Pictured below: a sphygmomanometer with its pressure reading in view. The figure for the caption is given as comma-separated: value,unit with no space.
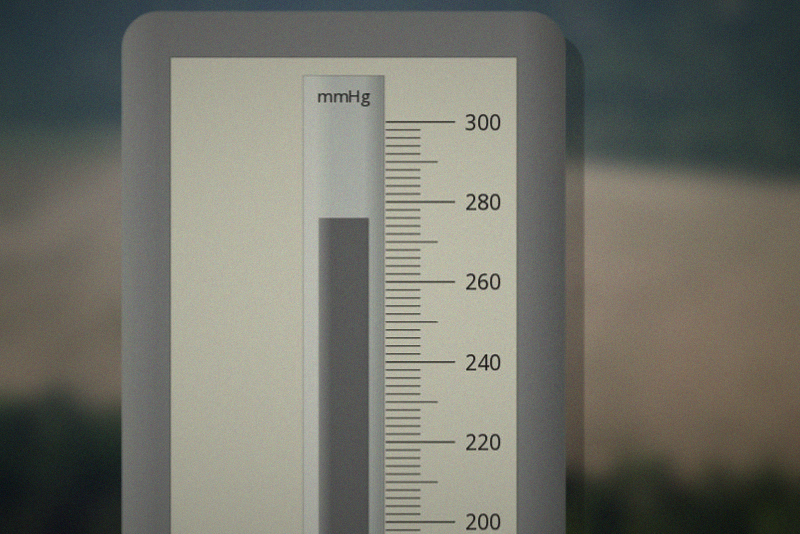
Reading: 276,mmHg
